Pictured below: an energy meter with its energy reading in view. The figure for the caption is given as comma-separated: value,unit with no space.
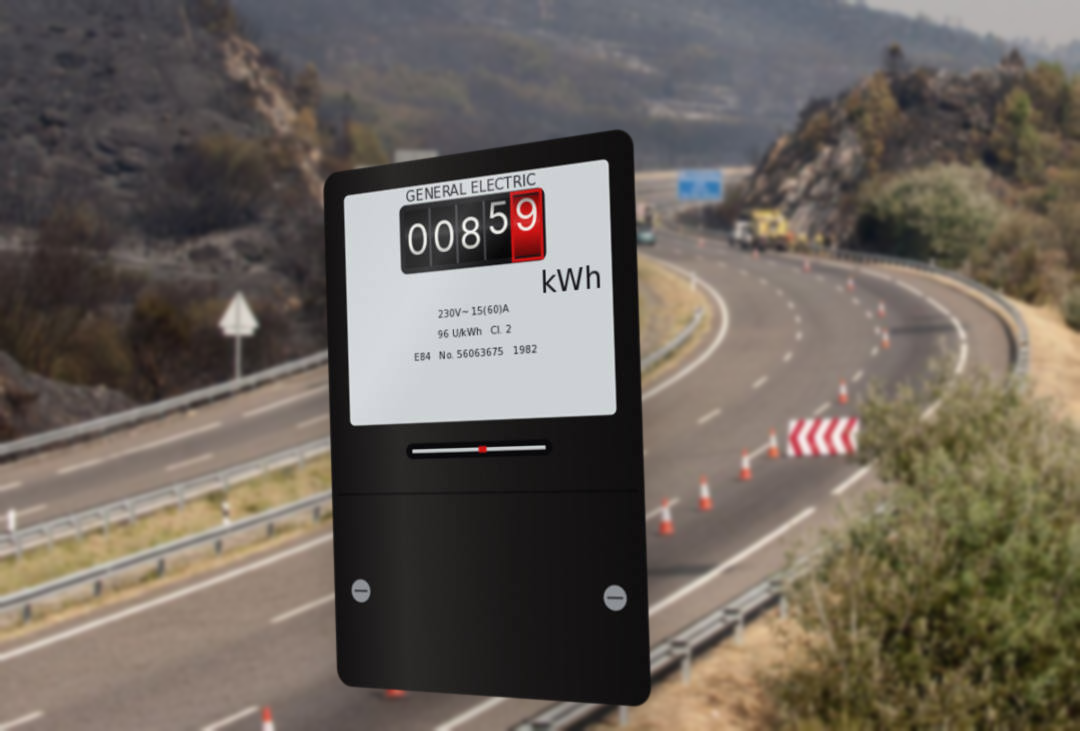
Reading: 85.9,kWh
